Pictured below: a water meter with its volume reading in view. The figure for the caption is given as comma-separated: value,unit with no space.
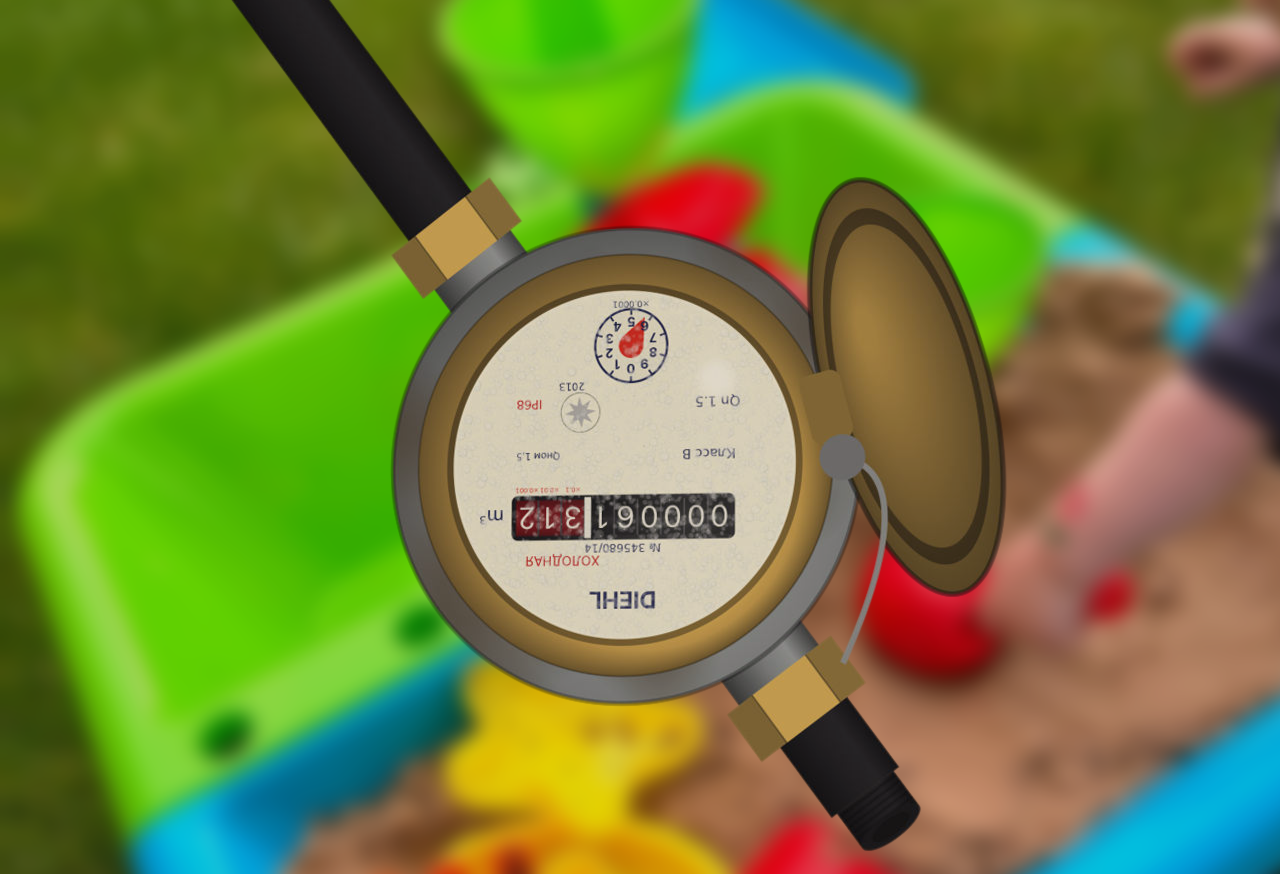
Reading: 61.3125,m³
